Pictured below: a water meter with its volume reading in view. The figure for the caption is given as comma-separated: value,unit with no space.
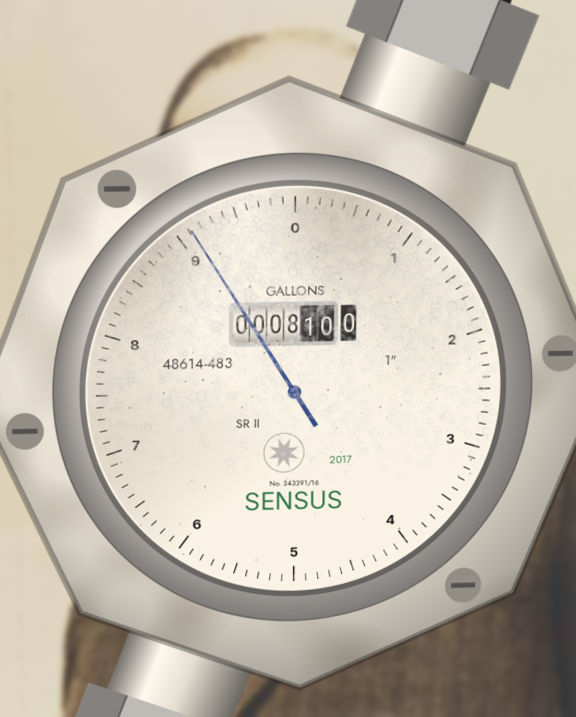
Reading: 8099.1,gal
